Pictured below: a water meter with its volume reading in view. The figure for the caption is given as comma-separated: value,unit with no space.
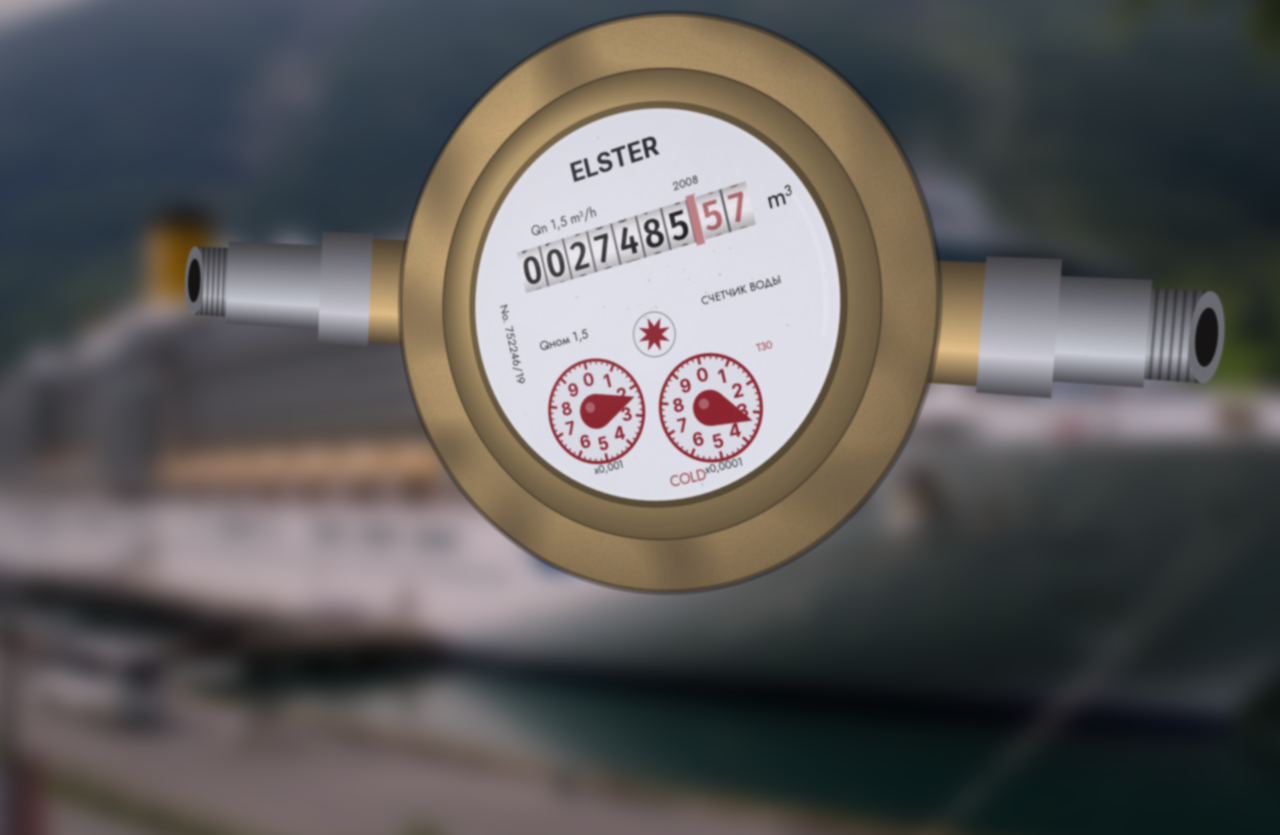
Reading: 27485.5723,m³
